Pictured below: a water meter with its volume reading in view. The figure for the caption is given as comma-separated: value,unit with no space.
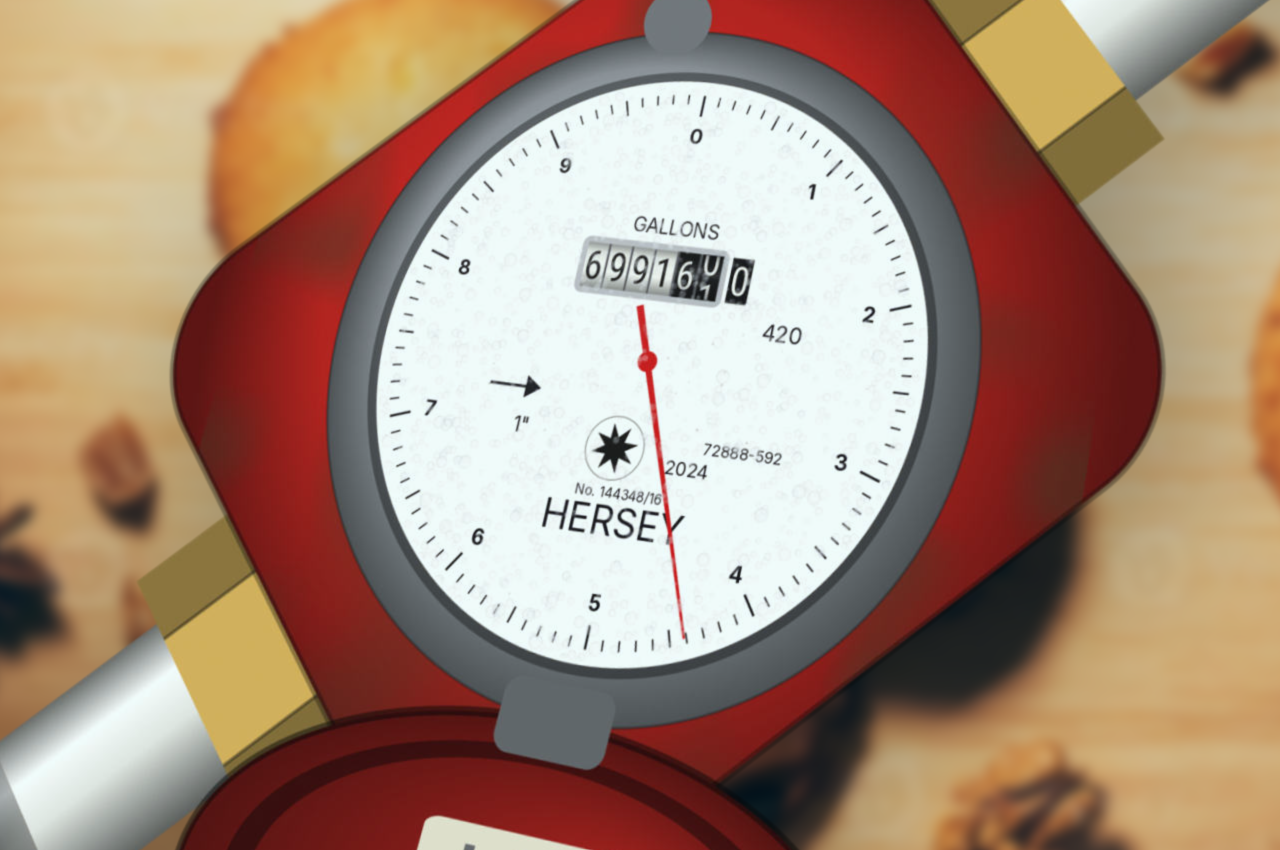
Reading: 6991604.4,gal
